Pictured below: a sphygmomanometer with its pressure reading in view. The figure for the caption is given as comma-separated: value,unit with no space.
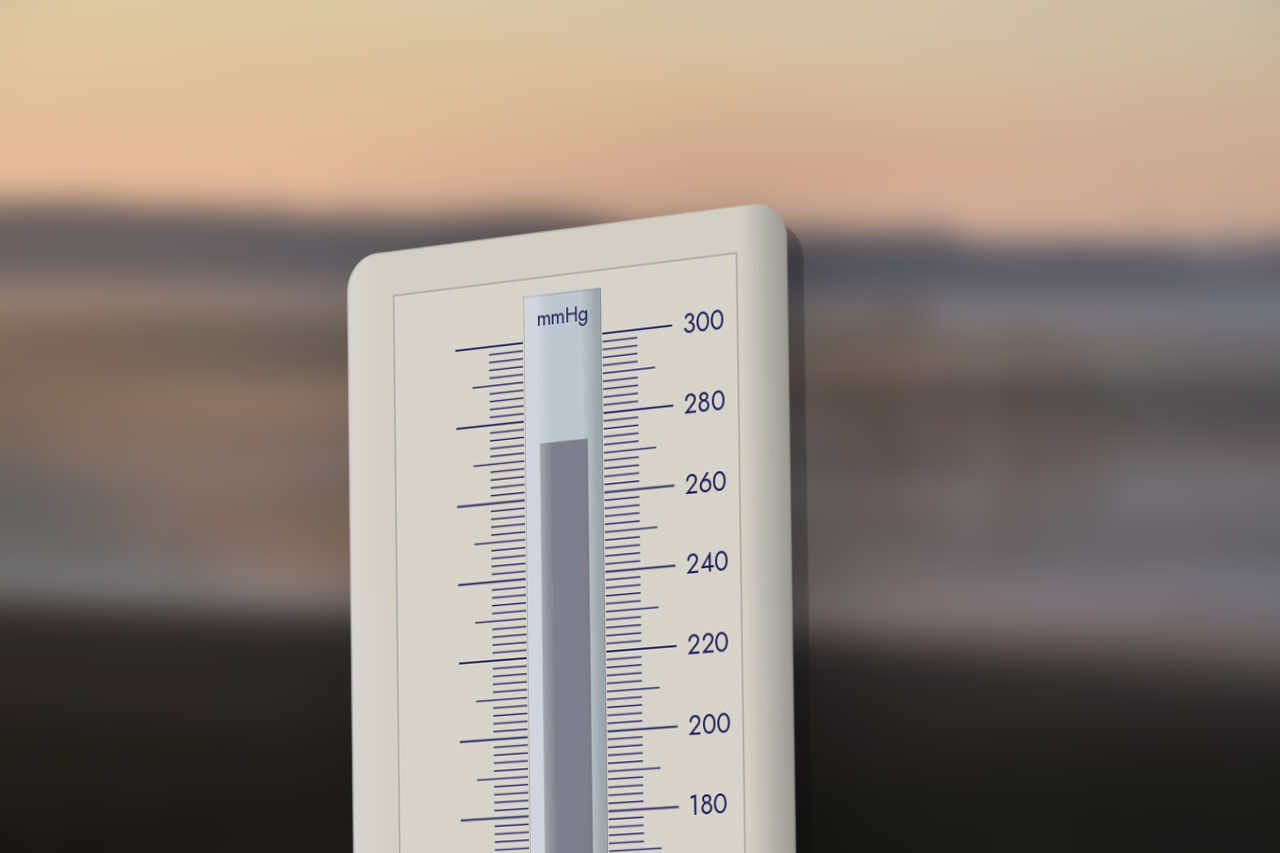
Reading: 274,mmHg
